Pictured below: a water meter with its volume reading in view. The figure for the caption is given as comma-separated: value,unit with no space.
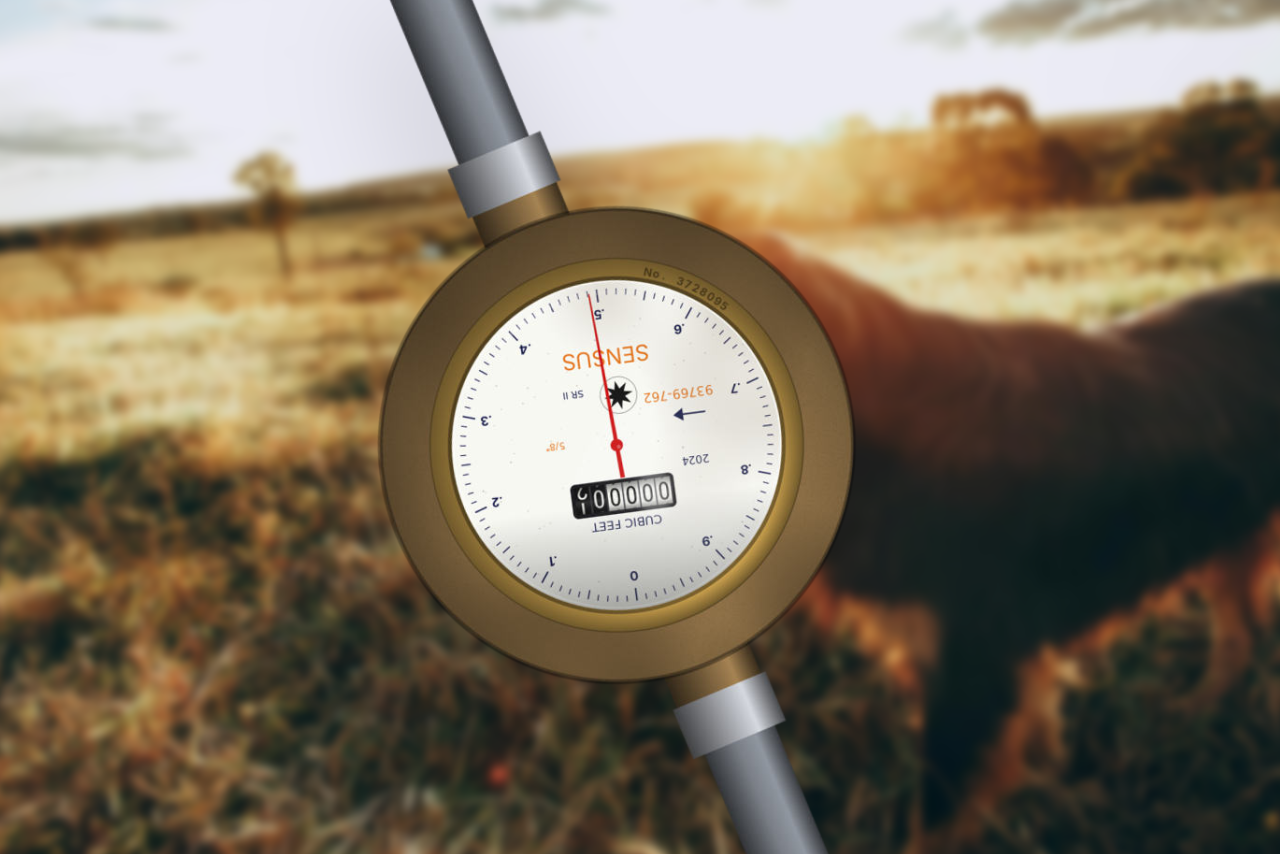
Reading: 1.49,ft³
